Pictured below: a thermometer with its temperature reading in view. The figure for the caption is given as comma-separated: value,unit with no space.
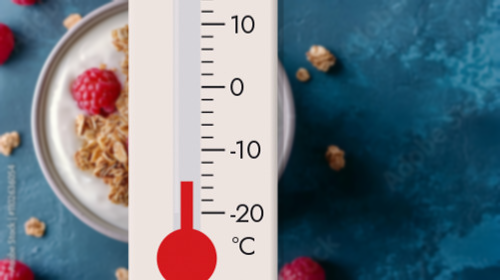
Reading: -15,°C
